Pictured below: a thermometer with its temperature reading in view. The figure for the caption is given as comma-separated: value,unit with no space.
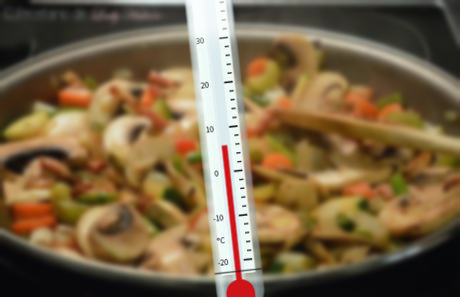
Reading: 6,°C
